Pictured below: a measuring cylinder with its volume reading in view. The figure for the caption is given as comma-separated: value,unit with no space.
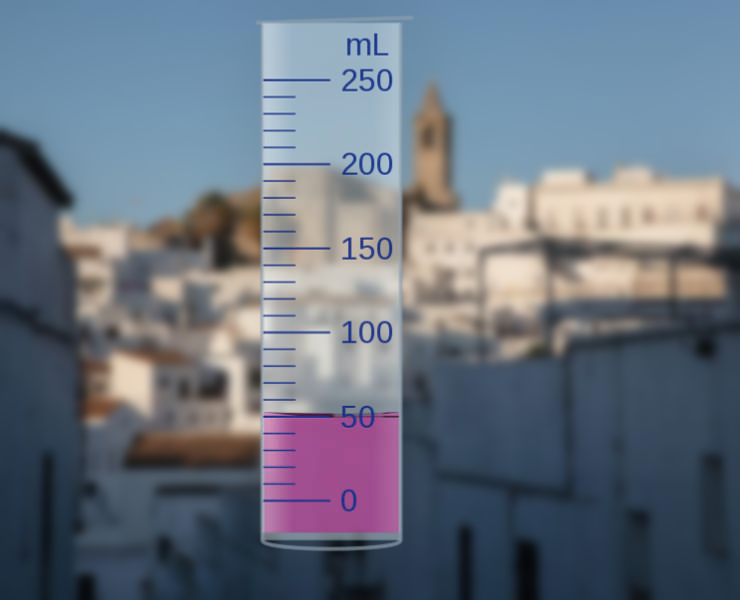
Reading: 50,mL
